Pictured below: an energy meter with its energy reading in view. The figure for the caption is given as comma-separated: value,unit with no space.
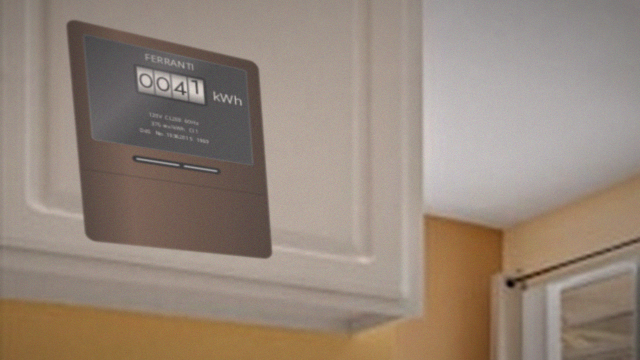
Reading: 41,kWh
